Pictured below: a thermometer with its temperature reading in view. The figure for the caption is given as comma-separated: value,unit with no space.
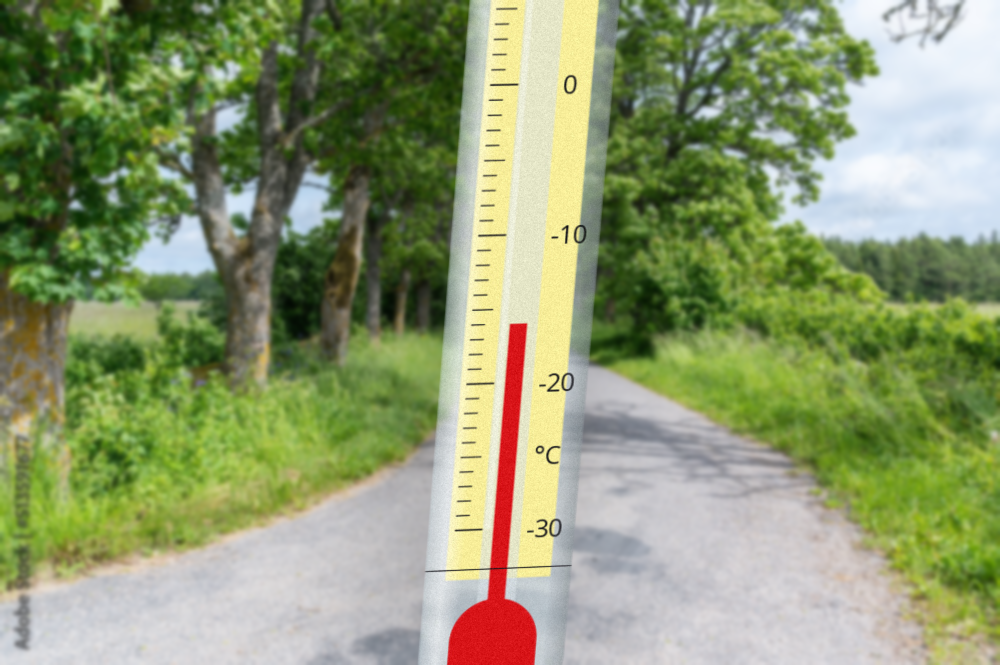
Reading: -16,°C
